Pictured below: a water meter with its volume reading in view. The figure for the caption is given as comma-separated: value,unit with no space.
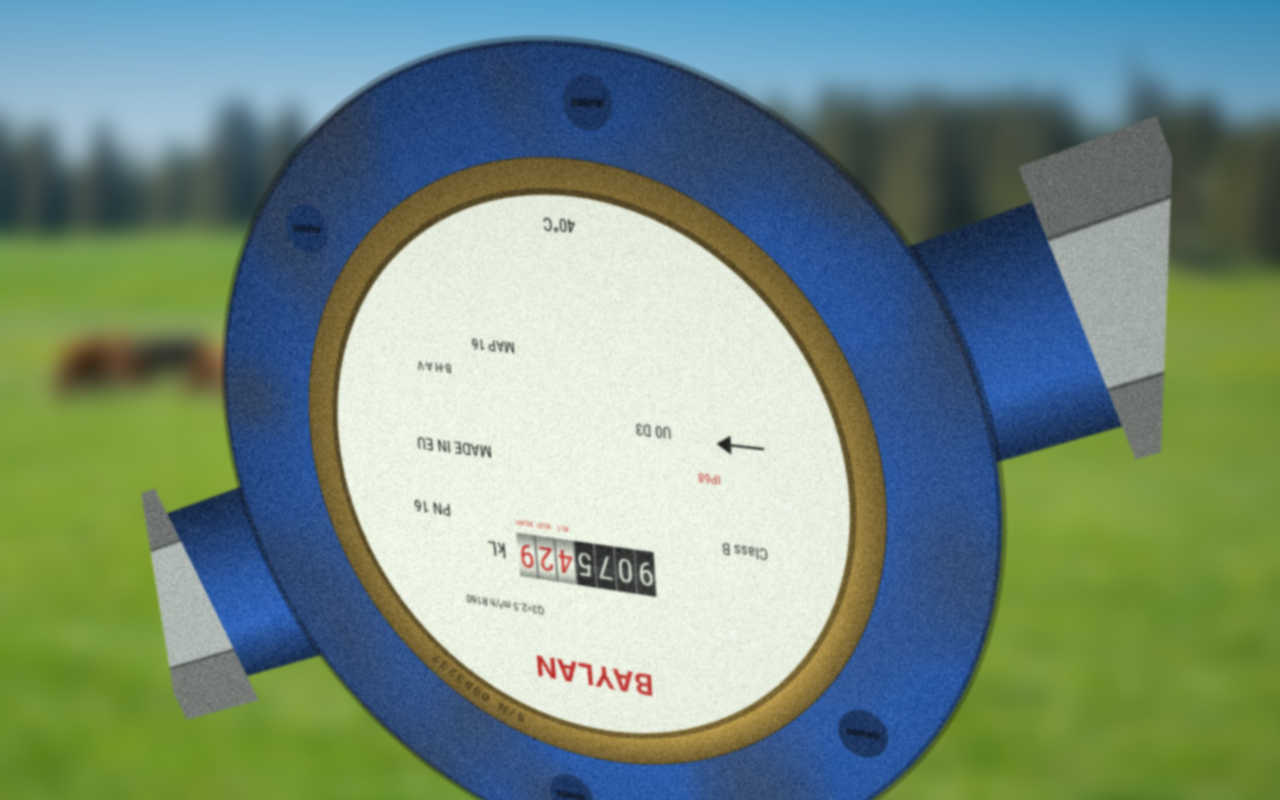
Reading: 9075.429,kL
